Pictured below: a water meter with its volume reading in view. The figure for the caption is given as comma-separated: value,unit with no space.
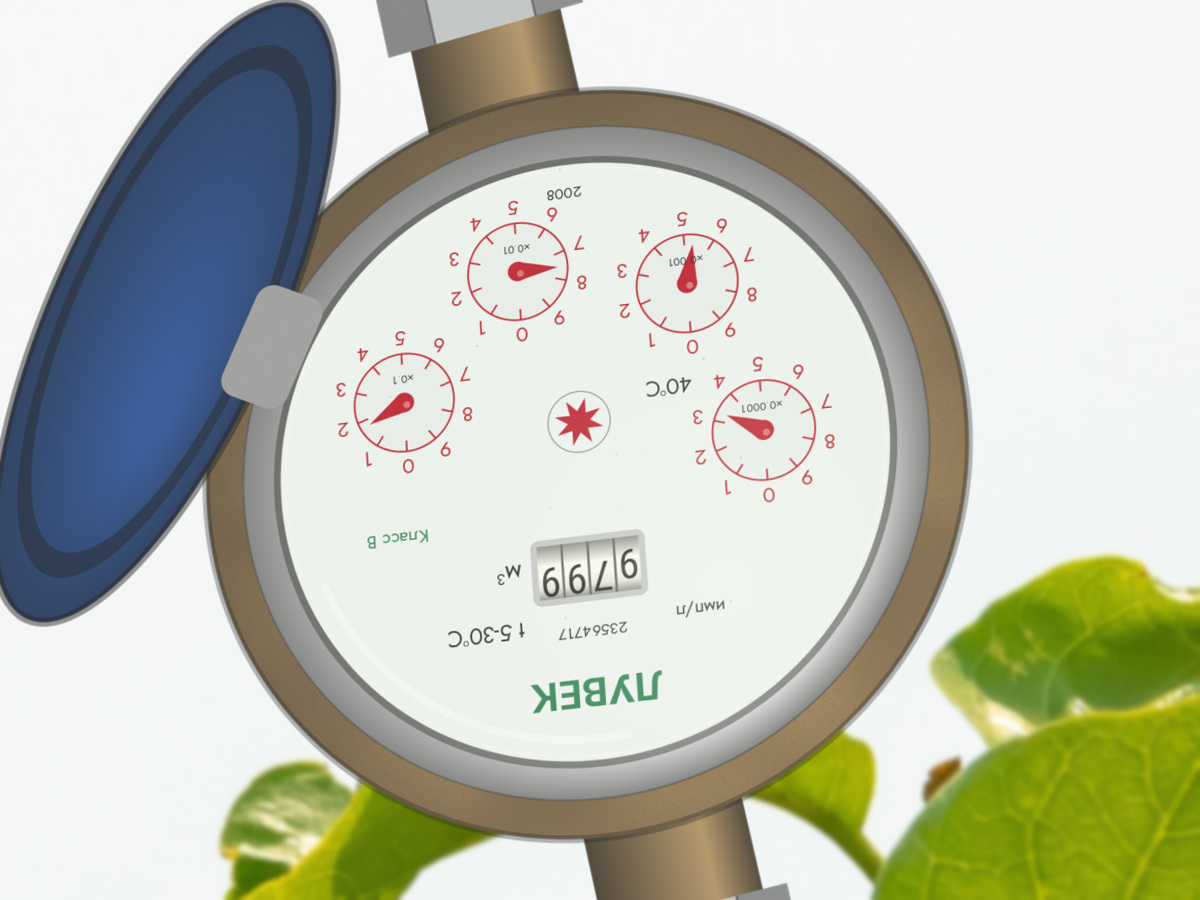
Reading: 9799.1753,m³
